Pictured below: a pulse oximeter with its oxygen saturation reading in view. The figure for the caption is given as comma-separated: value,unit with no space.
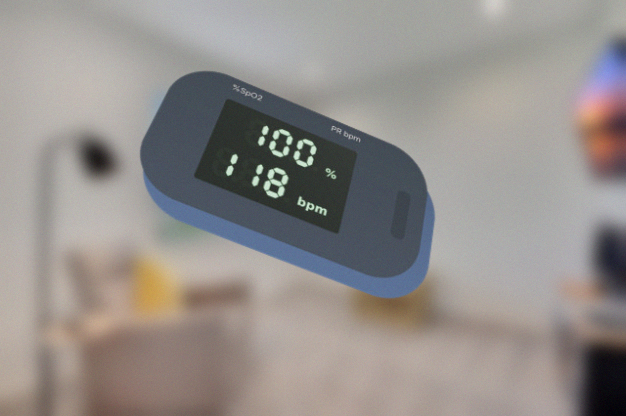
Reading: 100,%
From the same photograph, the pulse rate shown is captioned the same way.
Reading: 118,bpm
